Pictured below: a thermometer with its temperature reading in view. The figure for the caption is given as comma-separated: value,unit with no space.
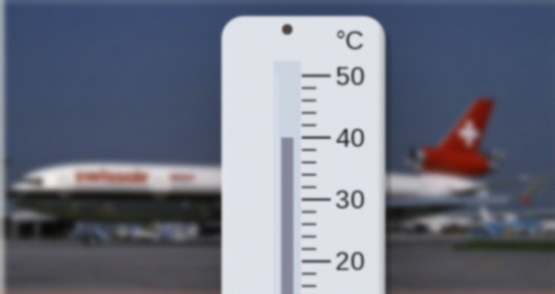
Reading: 40,°C
